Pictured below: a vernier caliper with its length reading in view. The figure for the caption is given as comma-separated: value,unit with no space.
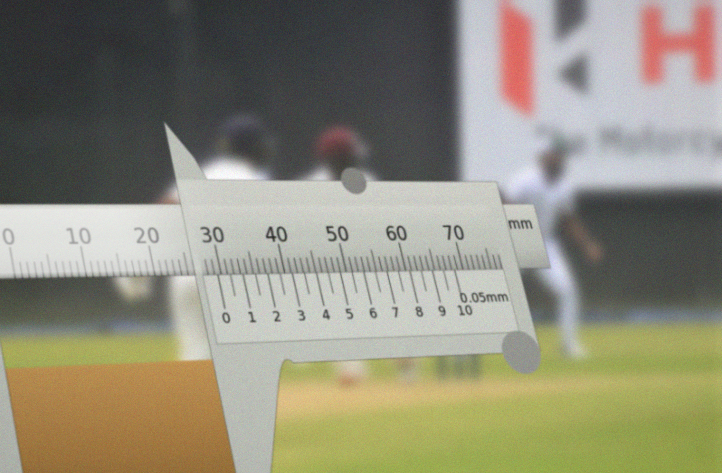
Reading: 29.5,mm
